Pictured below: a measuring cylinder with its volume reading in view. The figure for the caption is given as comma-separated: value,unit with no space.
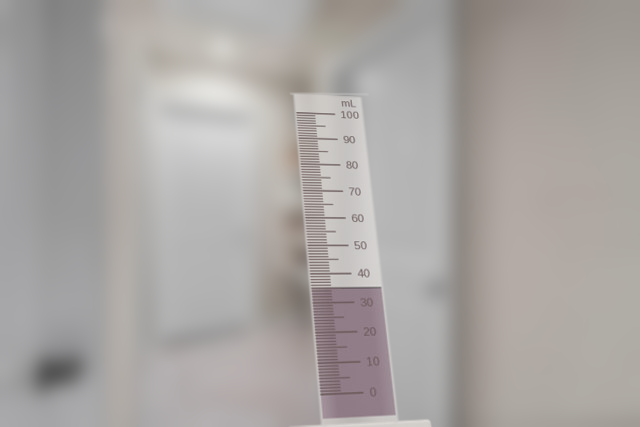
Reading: 35,mL
